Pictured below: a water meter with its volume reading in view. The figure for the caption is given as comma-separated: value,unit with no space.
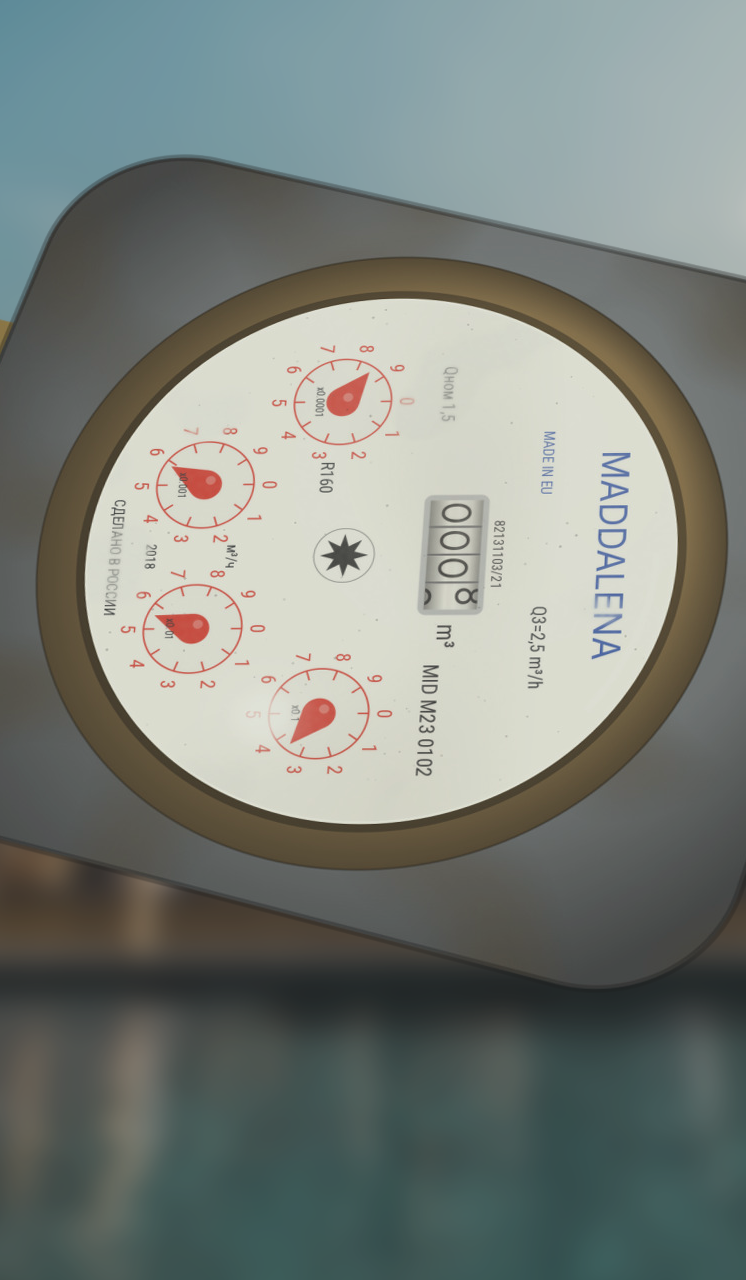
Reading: 8.3558,m³
